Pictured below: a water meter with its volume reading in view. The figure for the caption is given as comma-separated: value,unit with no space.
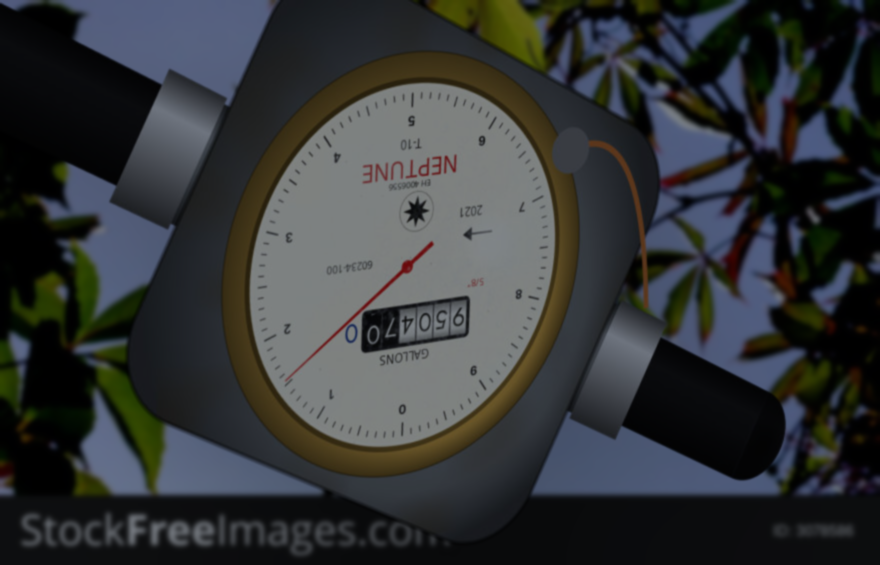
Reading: 9504701.5,gal
